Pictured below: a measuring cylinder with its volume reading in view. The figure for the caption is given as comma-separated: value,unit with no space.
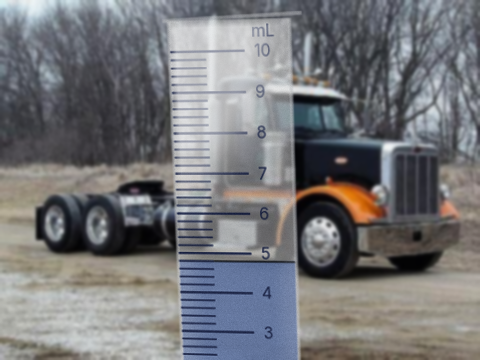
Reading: 4.8,mL
